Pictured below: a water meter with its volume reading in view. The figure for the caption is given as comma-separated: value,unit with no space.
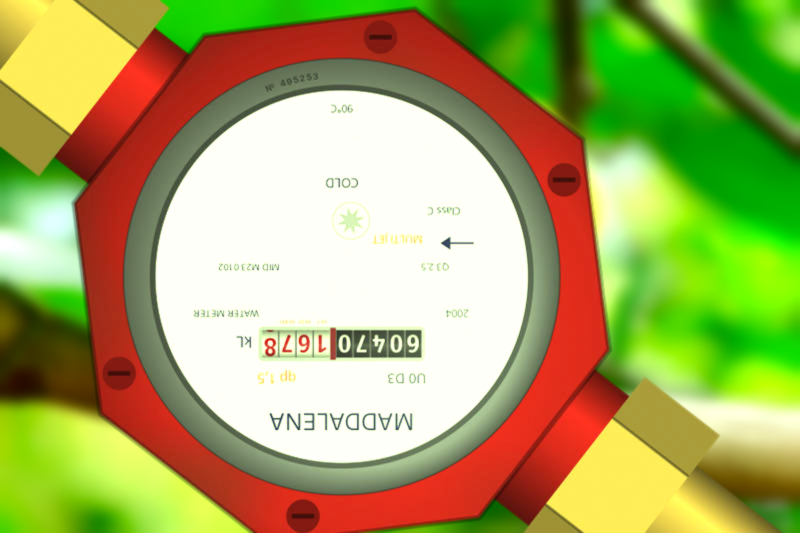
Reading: 60470.1678,kL
